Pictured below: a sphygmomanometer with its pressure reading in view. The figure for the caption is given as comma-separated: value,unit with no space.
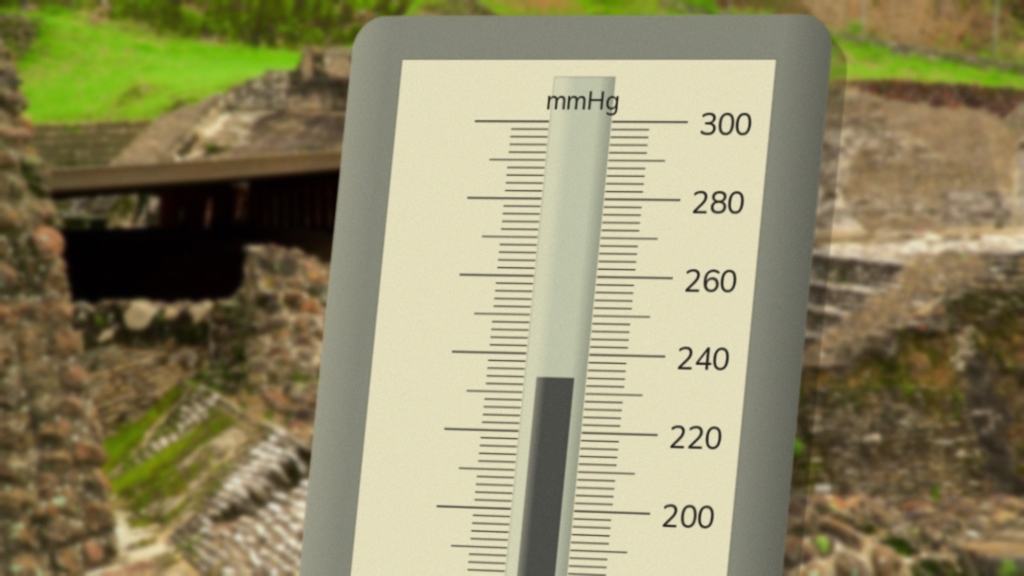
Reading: 234,mmHg
